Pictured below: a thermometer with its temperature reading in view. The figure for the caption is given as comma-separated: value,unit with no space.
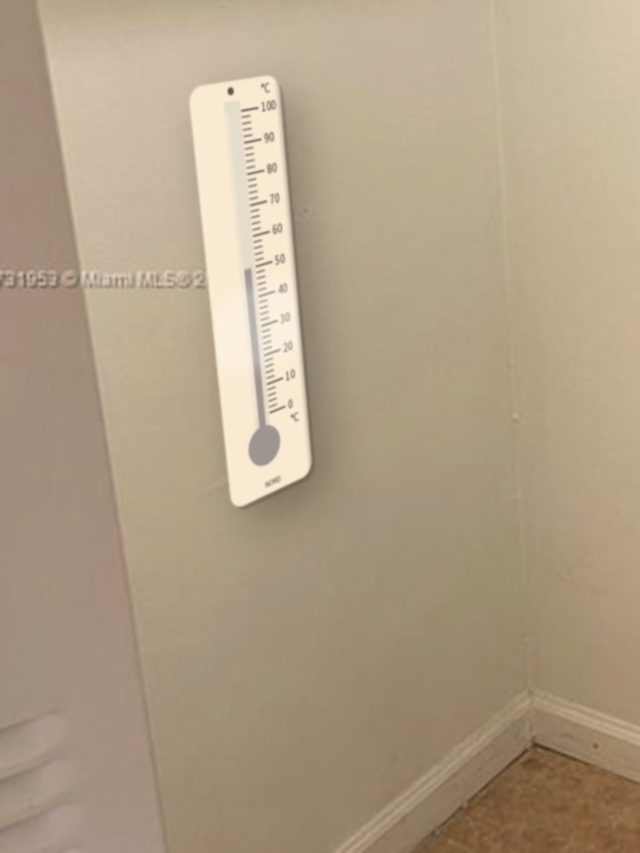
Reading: 50,°C
